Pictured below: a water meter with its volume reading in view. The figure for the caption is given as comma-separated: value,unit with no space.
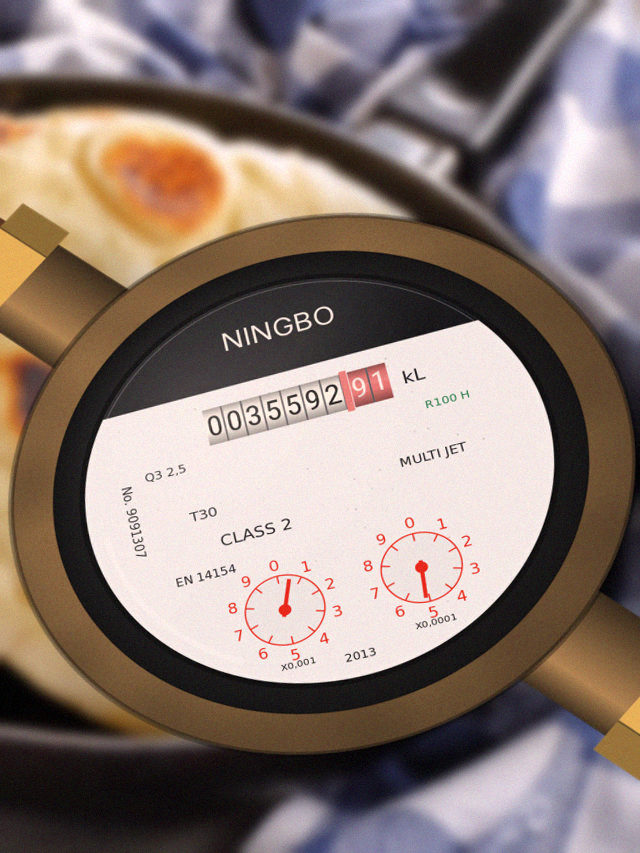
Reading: 35592.9105,kL
